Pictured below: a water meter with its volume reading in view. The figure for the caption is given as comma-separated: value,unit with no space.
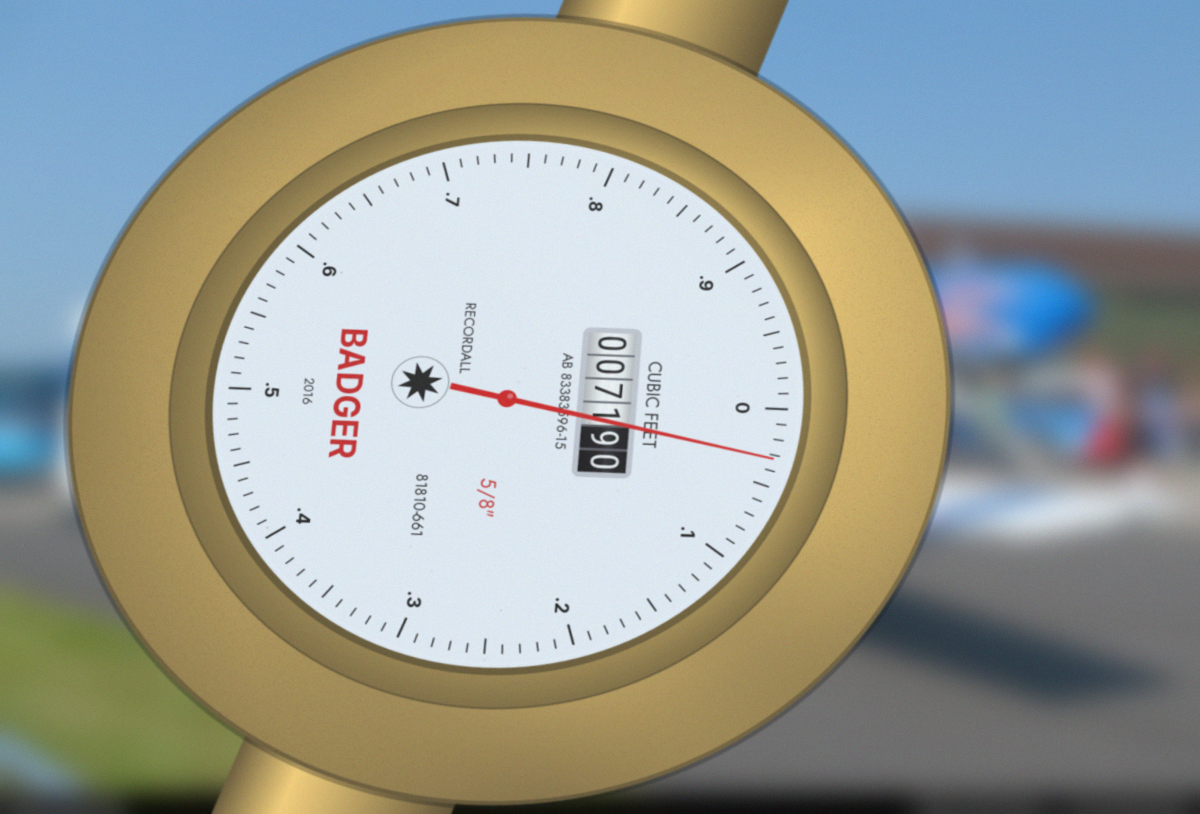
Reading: 7190.03,ft³
